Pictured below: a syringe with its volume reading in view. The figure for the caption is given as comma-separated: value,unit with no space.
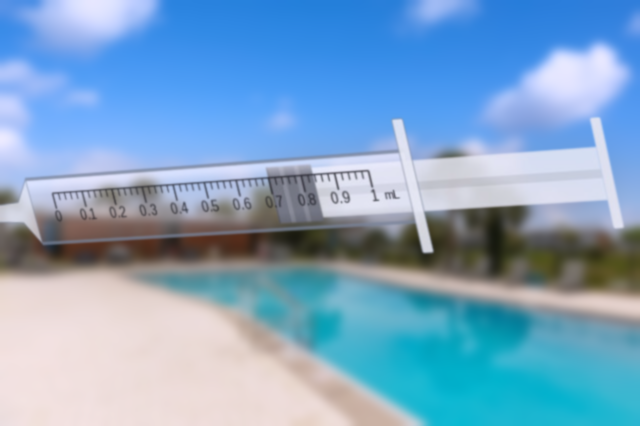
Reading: 0.7,mL
